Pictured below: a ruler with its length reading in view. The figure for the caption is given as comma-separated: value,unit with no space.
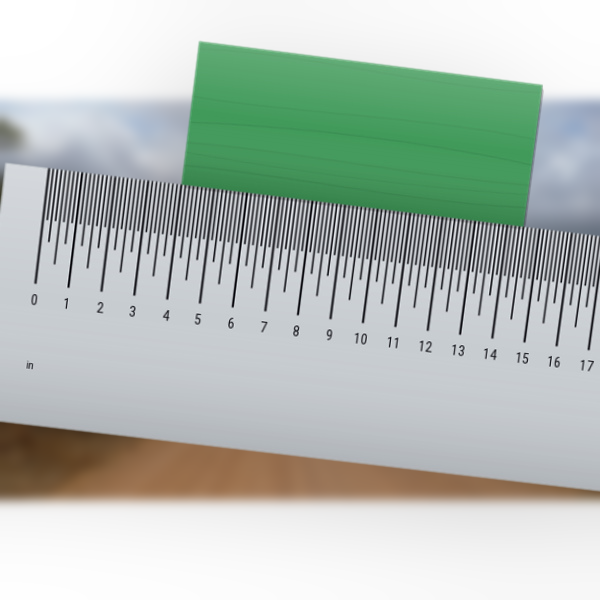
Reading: 10.5,in
